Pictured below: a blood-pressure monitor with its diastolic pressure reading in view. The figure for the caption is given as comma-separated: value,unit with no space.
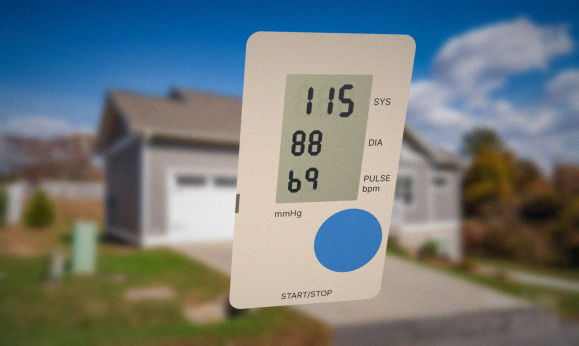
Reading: 88,mmHg
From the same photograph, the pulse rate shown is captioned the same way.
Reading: 69,bpm
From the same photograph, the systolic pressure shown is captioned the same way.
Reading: 115,mmHg
